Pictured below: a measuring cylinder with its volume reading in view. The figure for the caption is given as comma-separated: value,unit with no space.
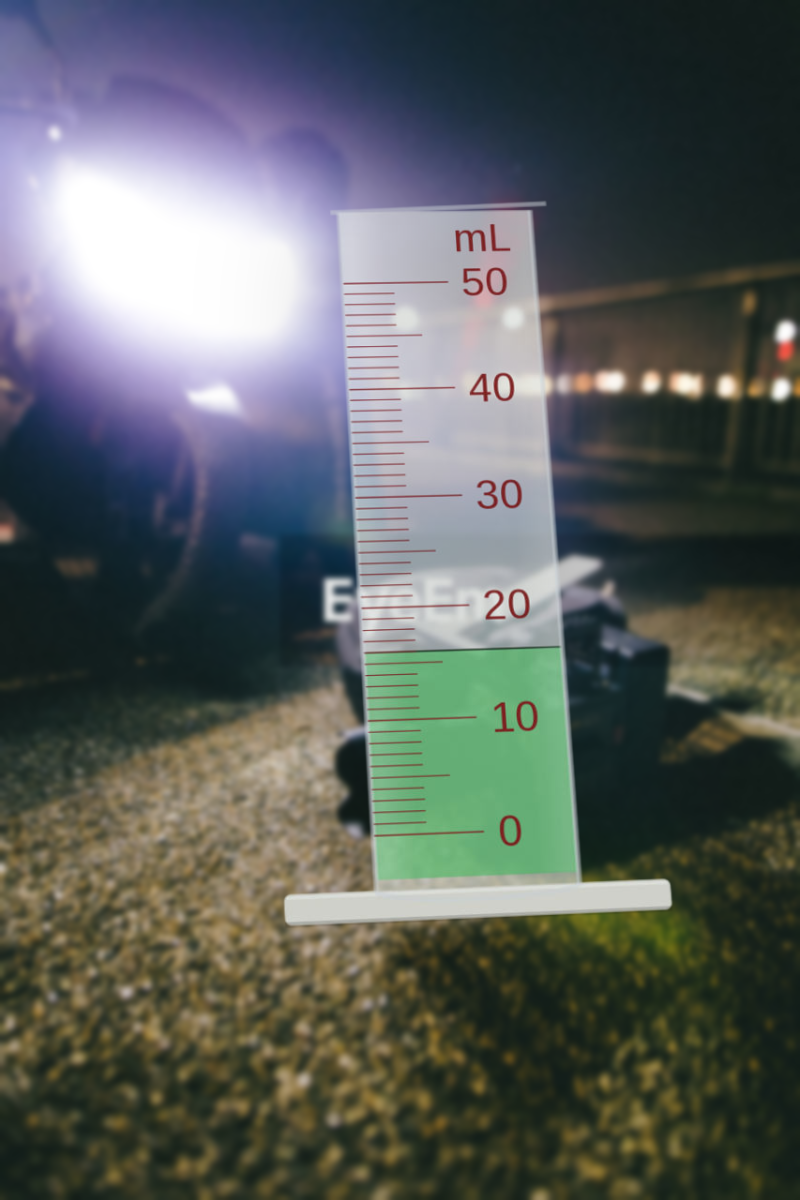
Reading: 16,mL
